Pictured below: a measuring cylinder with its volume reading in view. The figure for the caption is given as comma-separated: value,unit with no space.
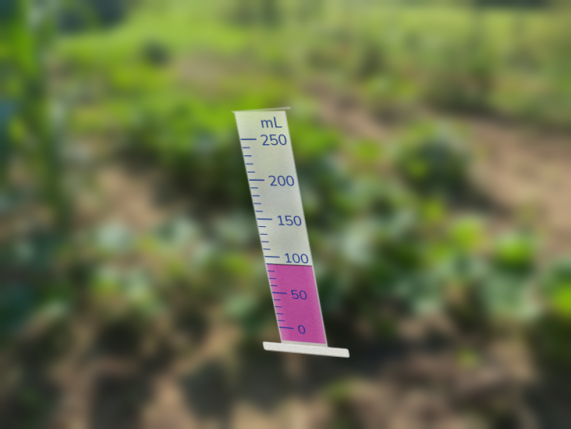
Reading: 90,mL
